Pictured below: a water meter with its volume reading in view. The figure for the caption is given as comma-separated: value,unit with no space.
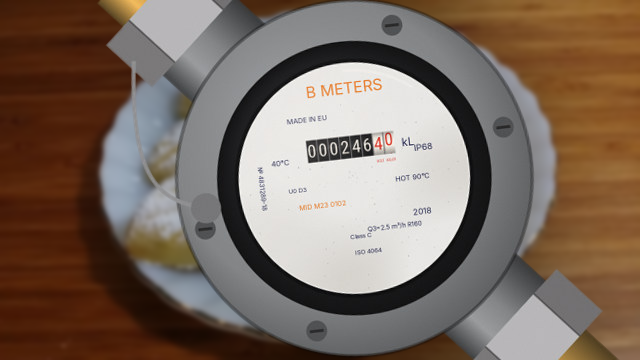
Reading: 246.40,kL
